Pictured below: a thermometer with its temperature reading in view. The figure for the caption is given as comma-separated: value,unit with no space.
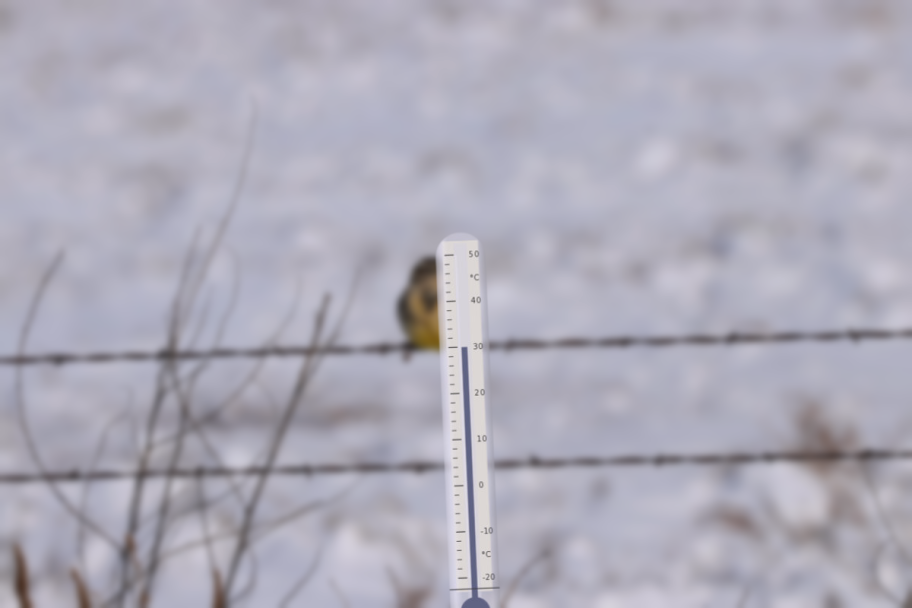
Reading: 30,°C
